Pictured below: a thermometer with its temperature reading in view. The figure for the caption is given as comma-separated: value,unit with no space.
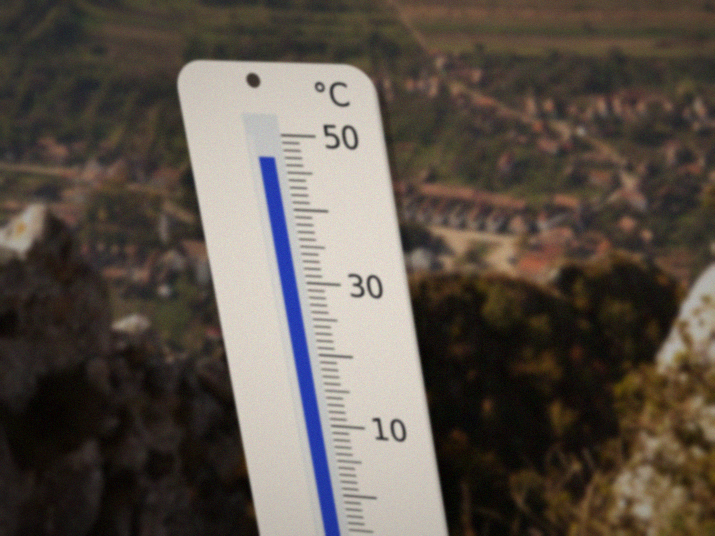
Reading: 47,°C
